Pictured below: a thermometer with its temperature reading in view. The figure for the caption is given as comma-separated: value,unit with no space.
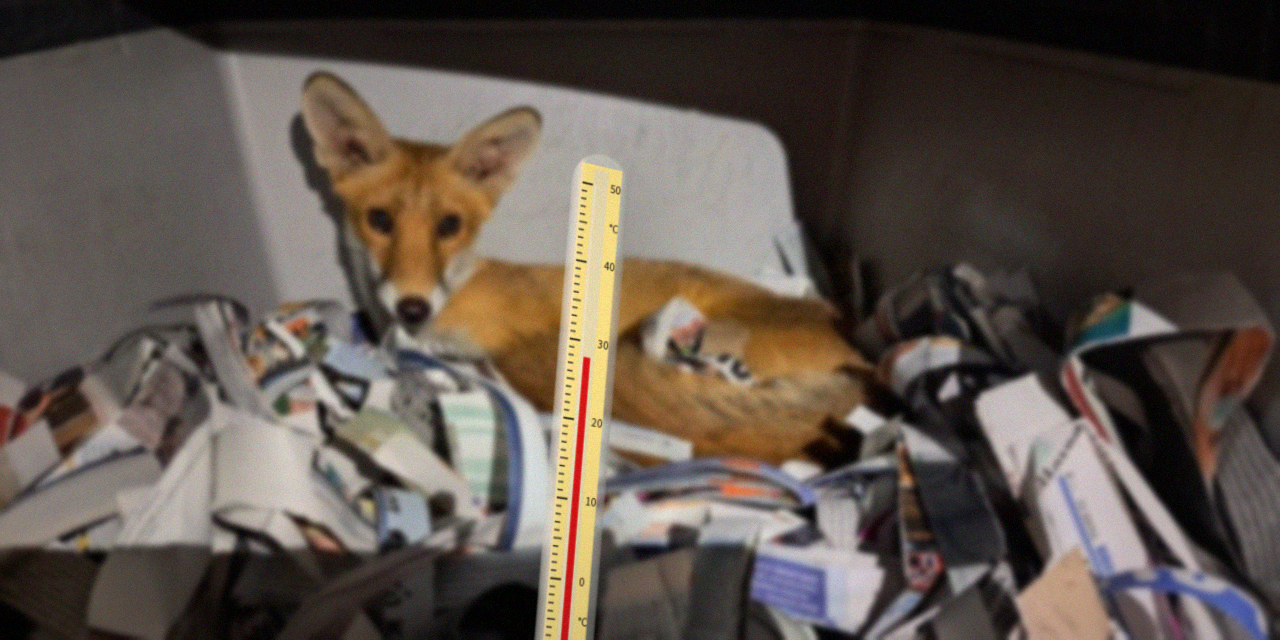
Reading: 28,°C
